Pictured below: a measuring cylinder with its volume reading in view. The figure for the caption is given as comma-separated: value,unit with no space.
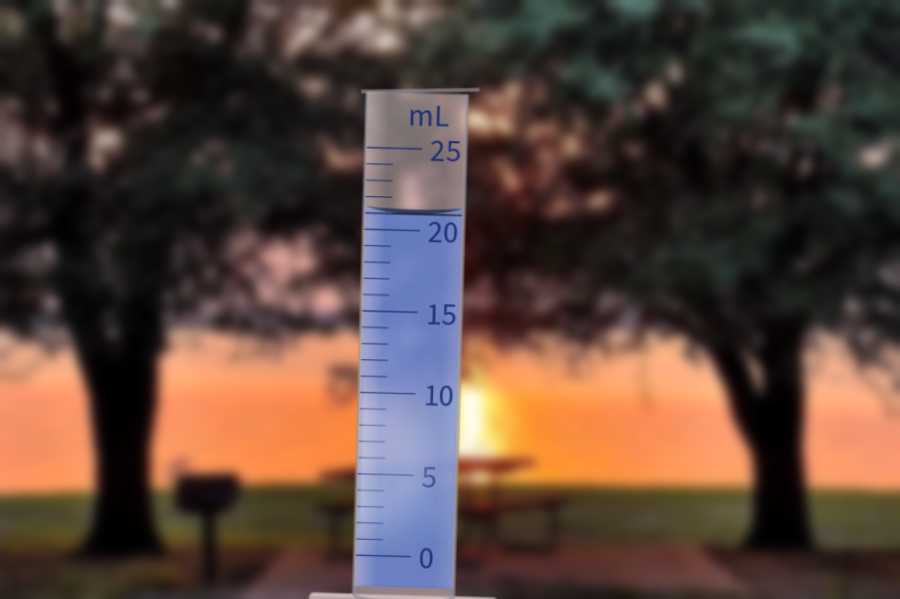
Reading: 21,mL
